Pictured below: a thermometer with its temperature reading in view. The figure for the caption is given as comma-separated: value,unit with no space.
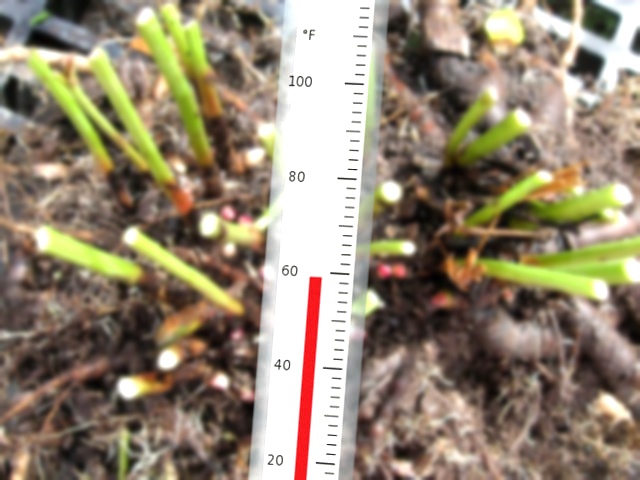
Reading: 59,°F
